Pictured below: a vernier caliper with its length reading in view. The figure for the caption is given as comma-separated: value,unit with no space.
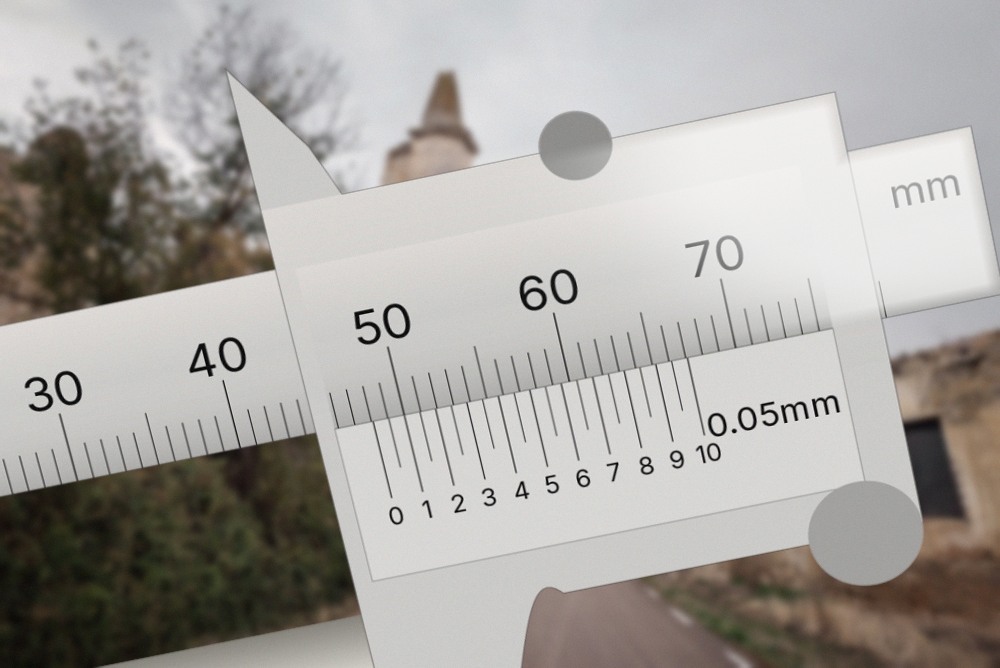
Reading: 48.1,mm
